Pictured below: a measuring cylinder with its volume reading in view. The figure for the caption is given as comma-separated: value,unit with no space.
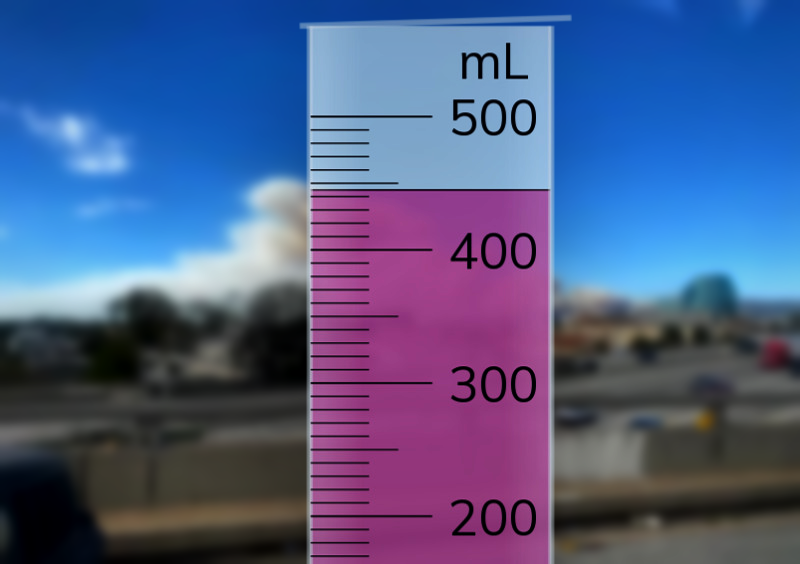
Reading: 445,mL
